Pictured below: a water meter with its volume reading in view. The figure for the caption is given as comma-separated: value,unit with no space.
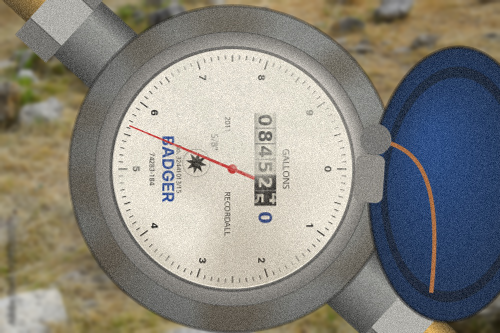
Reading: 845245.6,gal
